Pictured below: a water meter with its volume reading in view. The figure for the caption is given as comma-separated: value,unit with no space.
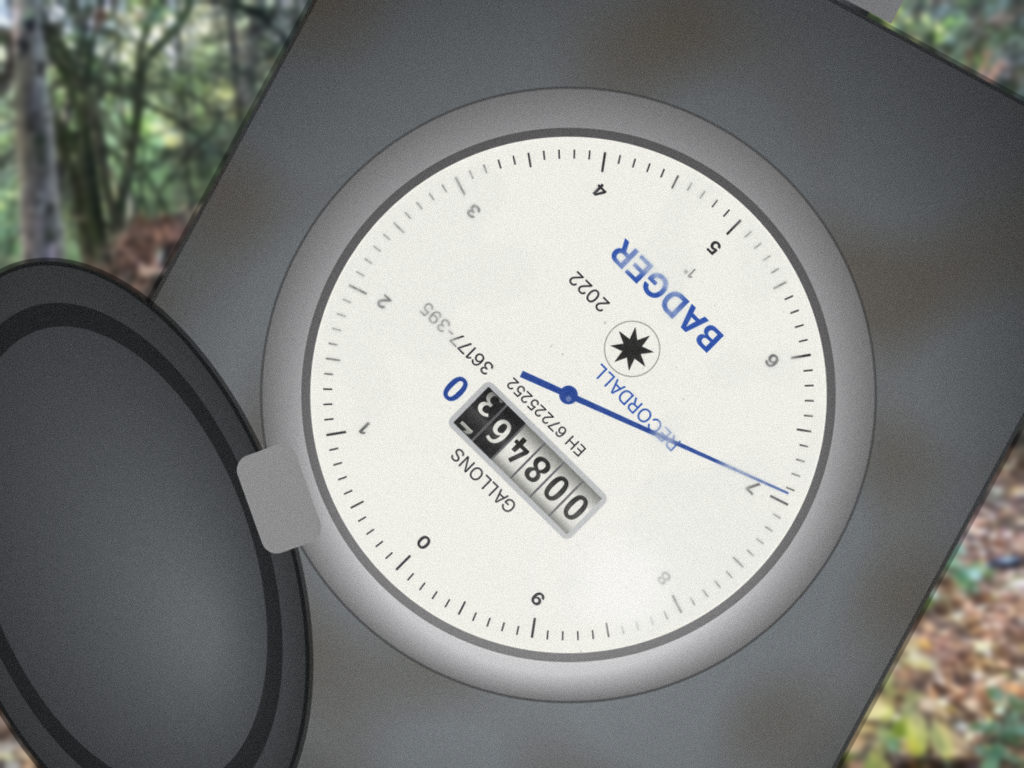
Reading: 84626.9,gal
